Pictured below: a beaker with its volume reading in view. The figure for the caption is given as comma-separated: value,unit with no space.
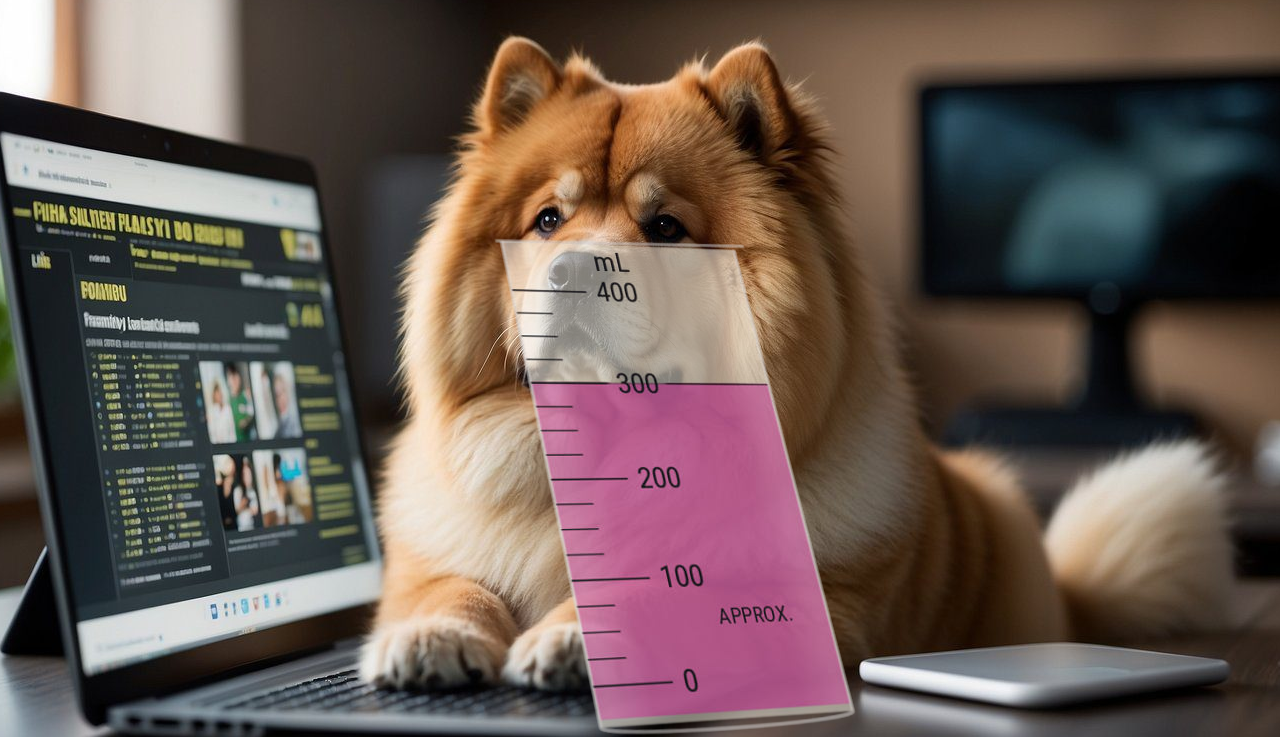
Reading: 300,mL
